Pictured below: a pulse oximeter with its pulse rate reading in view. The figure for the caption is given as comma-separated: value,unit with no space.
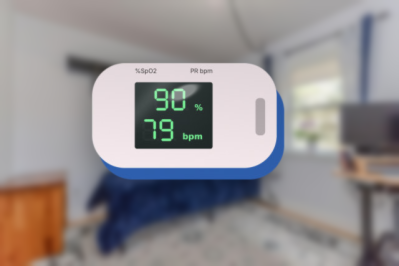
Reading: 79,bpm
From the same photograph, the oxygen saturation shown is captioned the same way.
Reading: 90,%
